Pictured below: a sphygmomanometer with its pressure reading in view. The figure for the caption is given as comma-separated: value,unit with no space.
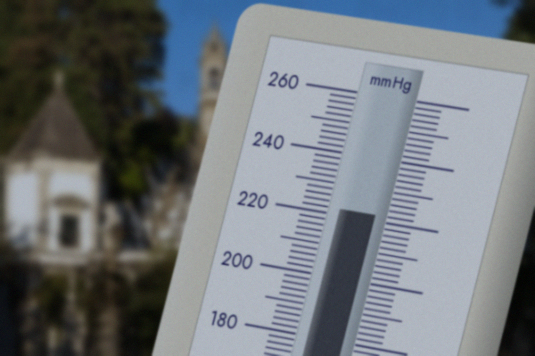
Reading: 222,mmHg
